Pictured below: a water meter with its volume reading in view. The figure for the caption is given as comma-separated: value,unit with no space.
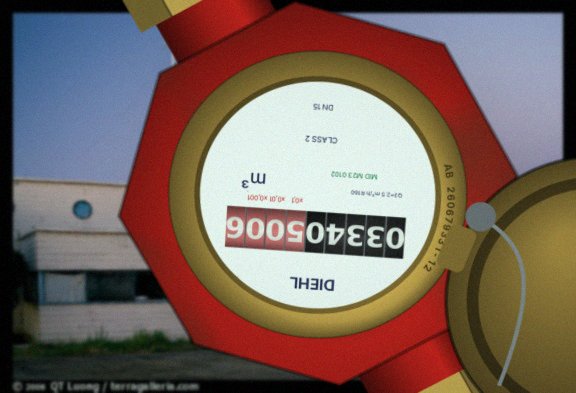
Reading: 3340.5006,m³
